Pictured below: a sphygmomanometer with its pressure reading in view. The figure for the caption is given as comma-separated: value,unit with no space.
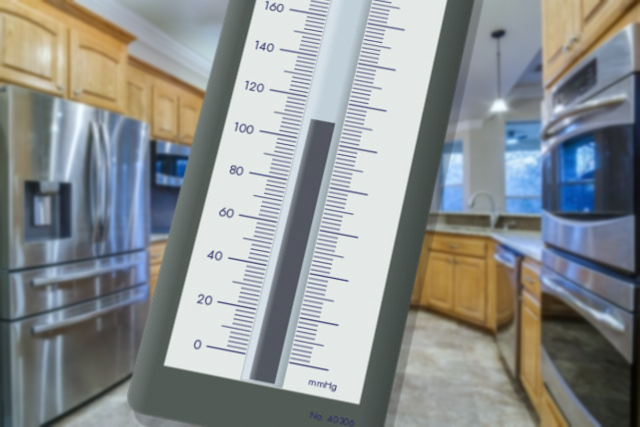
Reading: 110,mmHg
